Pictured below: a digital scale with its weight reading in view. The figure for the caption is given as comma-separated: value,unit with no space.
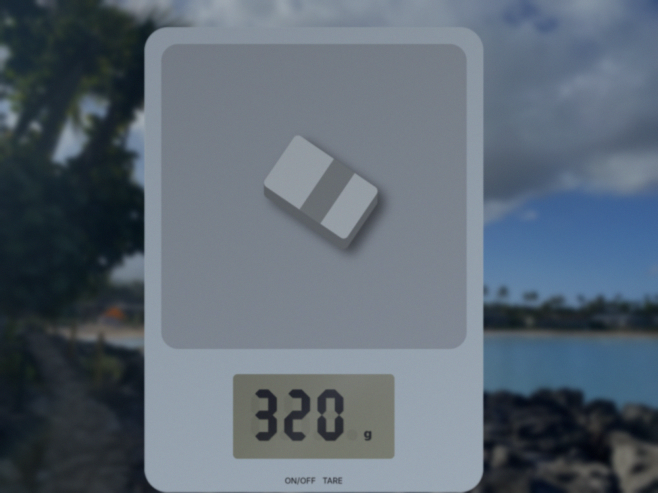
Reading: 320,g
